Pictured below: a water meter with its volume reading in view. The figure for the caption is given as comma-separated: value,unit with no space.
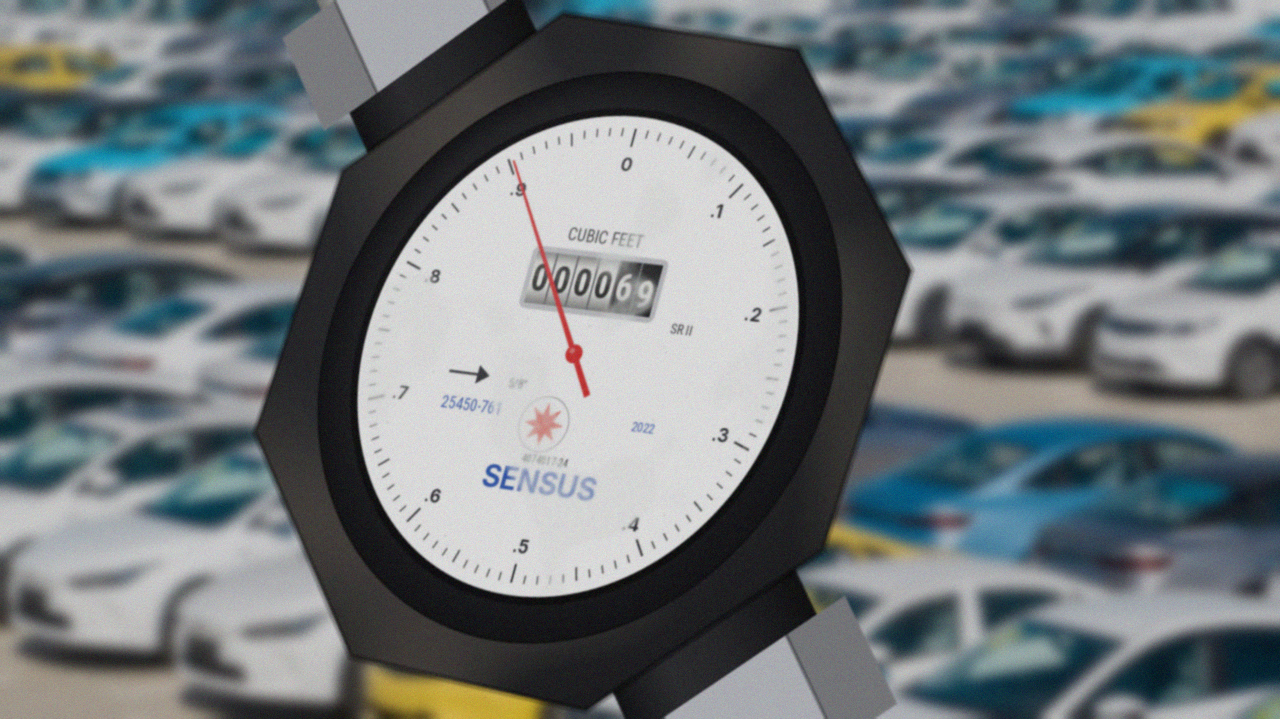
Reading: 68.90,ft³
